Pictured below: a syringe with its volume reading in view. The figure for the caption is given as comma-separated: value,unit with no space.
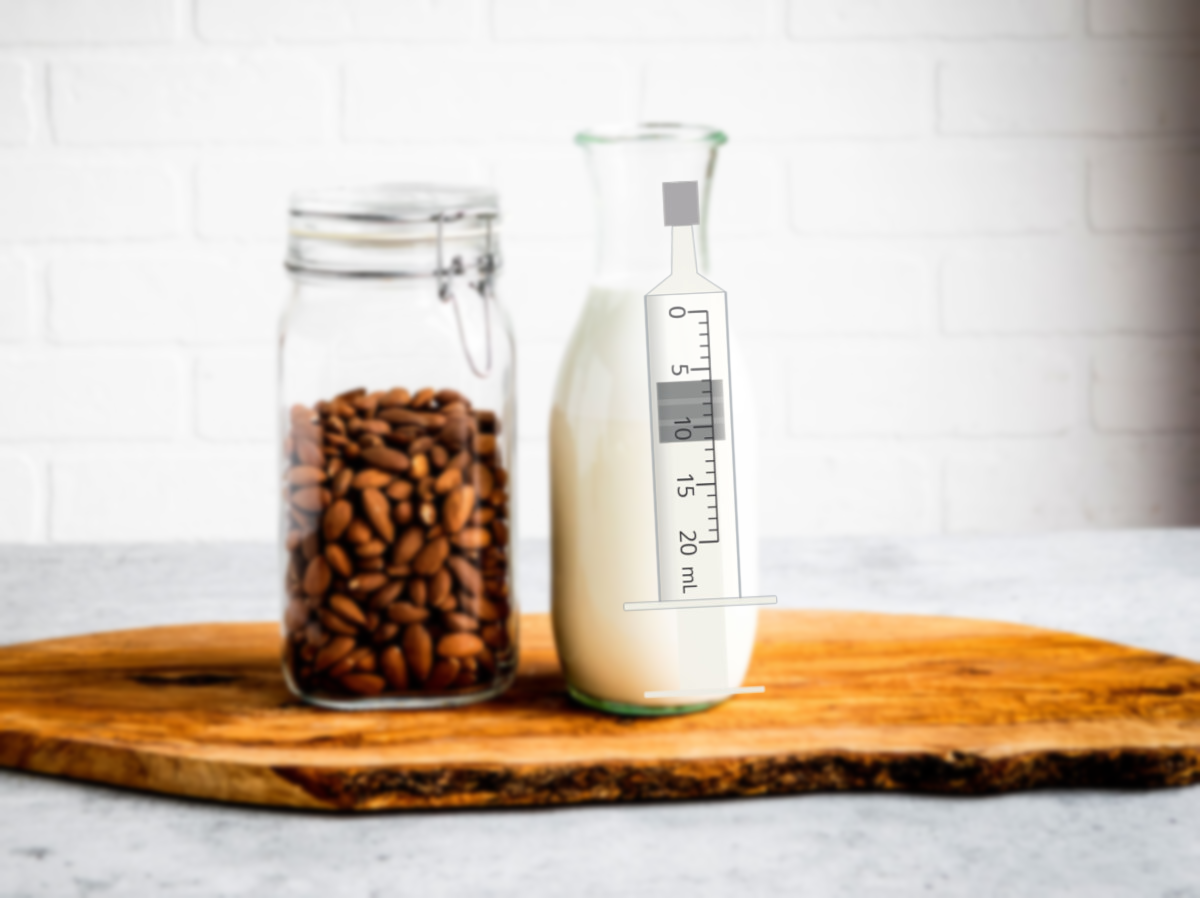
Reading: 6,mL
